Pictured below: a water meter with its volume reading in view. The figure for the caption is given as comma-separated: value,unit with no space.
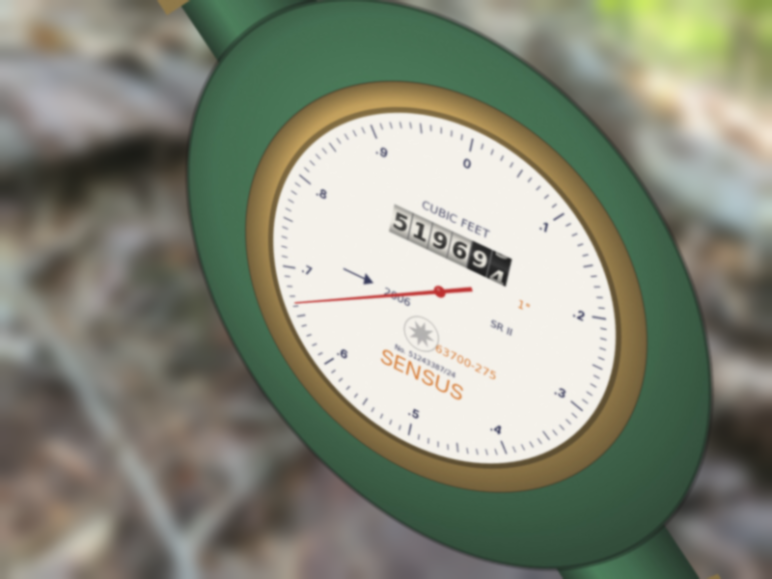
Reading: 519693.66,ft³
